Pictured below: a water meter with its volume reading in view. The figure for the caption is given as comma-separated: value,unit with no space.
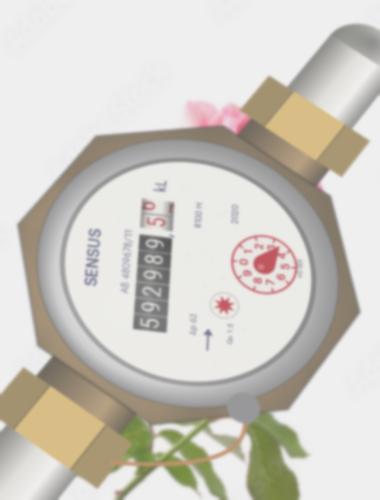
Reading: 592989.563,kL
